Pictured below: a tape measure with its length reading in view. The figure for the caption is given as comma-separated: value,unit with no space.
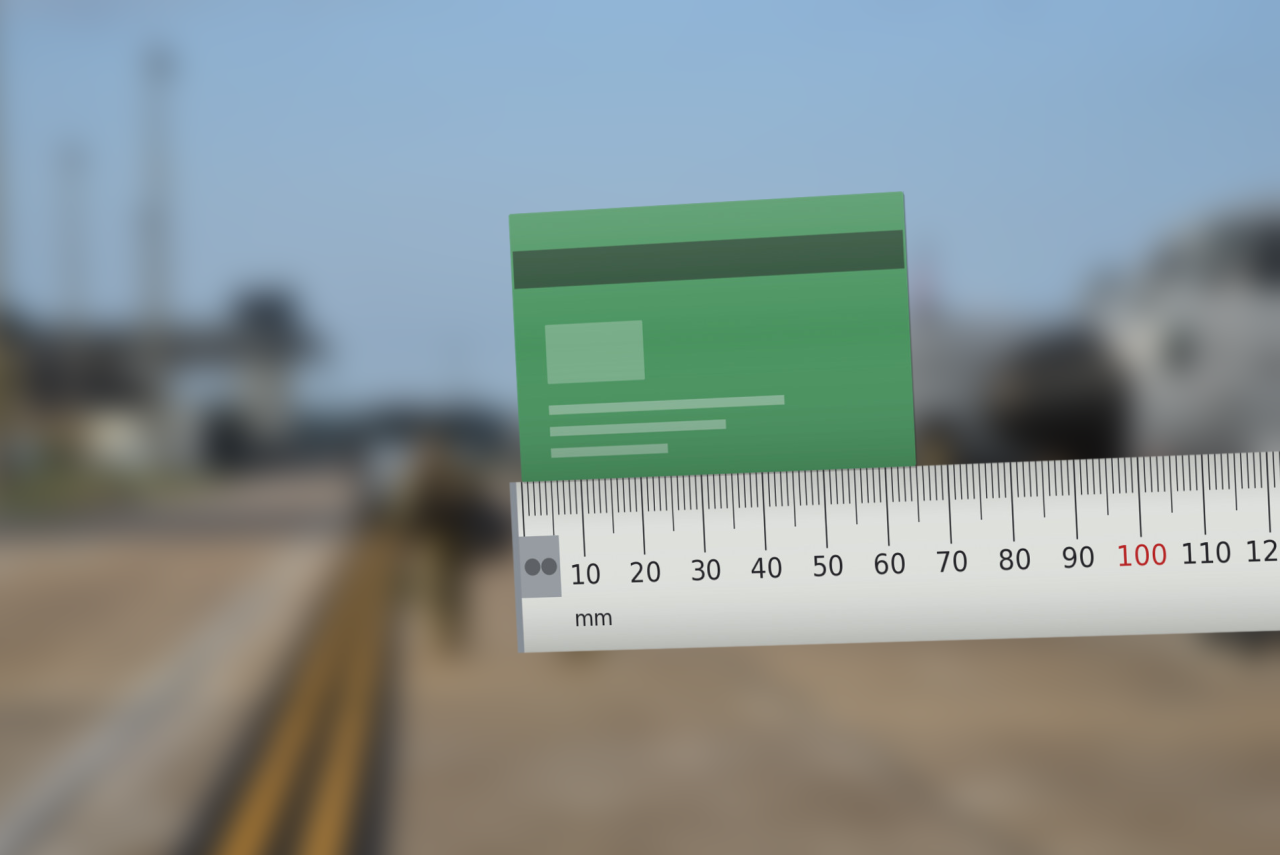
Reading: 65,mm
